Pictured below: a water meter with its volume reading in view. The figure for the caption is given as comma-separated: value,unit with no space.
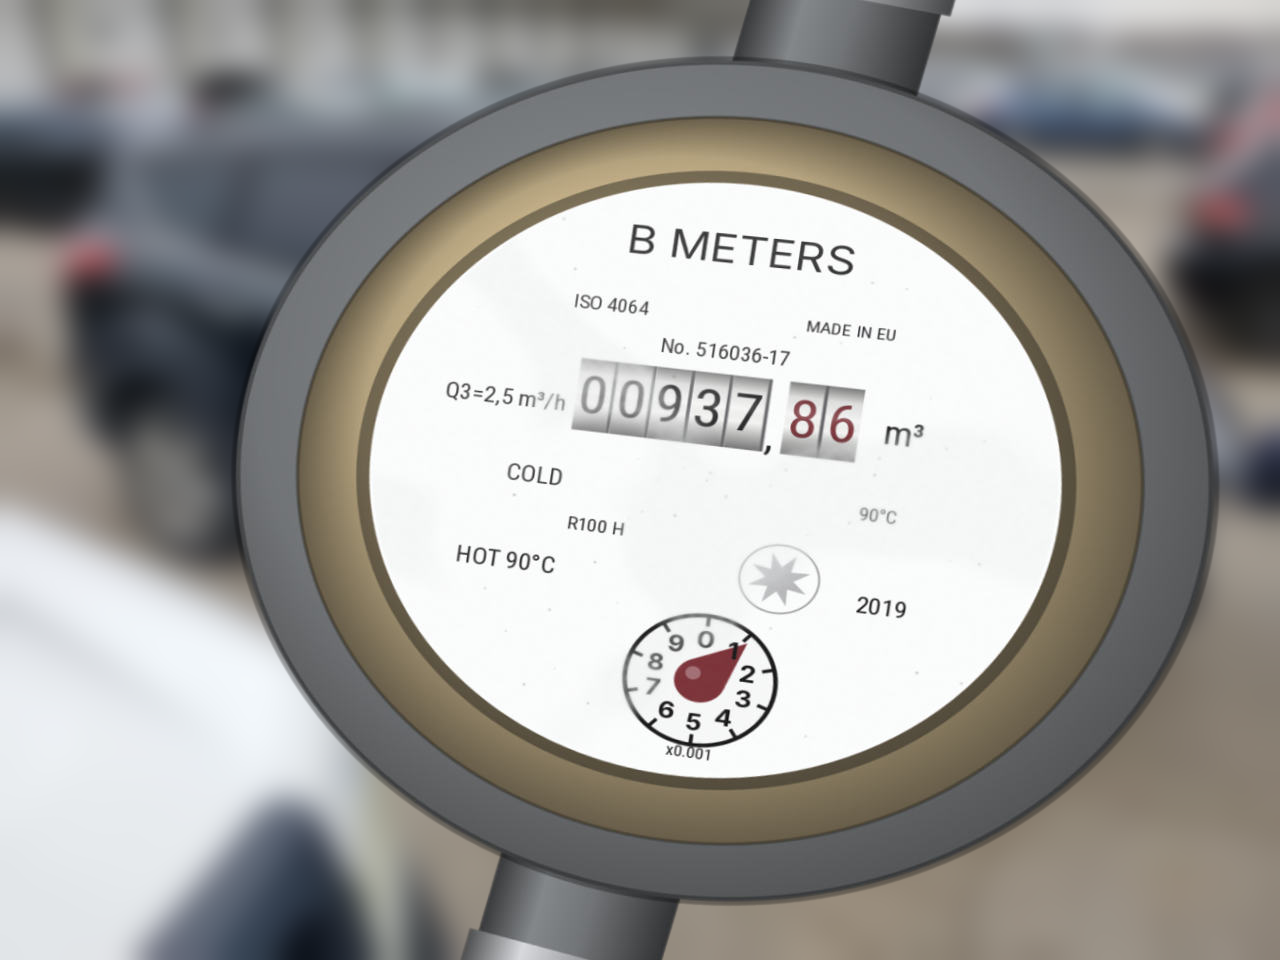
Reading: 937.861,m³
